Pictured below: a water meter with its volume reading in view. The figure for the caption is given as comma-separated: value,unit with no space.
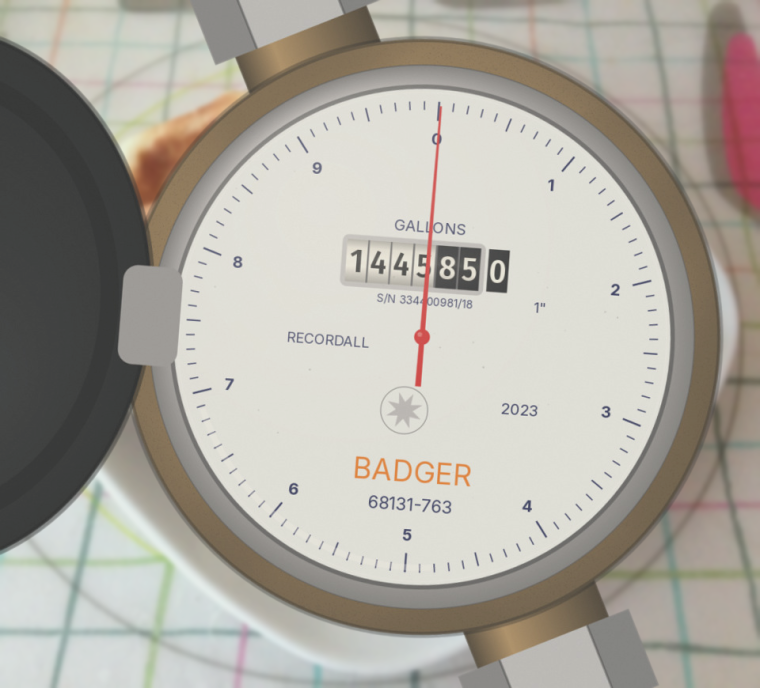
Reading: 1445850.0,gal
